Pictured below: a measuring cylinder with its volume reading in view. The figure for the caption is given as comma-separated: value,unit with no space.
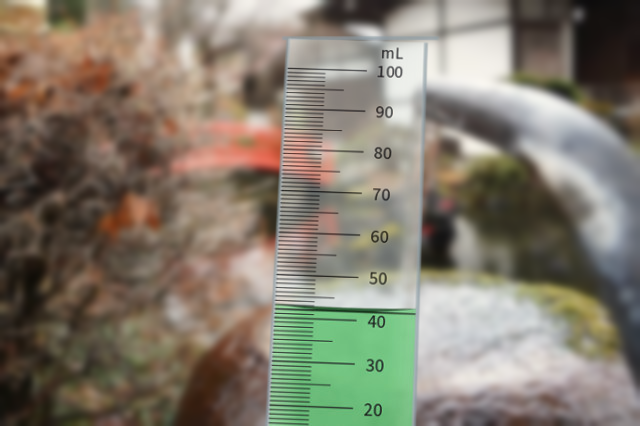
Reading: 42,mL
